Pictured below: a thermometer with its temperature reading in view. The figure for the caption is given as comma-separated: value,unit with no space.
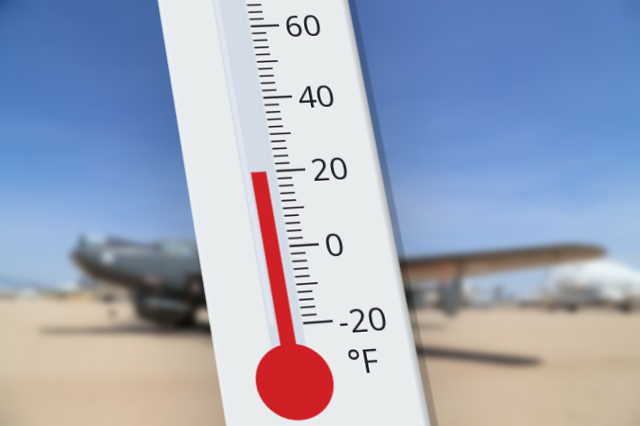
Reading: 20,°F
